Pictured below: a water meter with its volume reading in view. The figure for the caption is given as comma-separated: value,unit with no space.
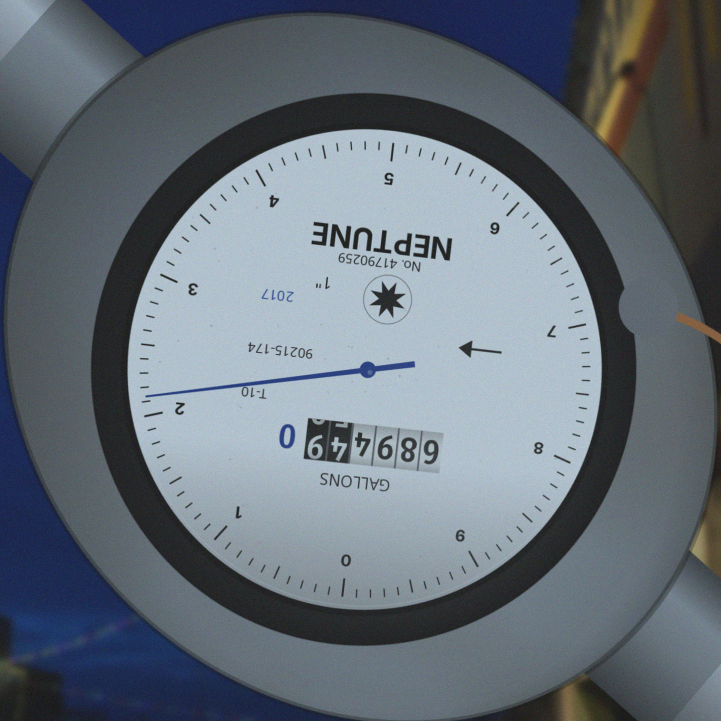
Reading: 6894492.1,gal
